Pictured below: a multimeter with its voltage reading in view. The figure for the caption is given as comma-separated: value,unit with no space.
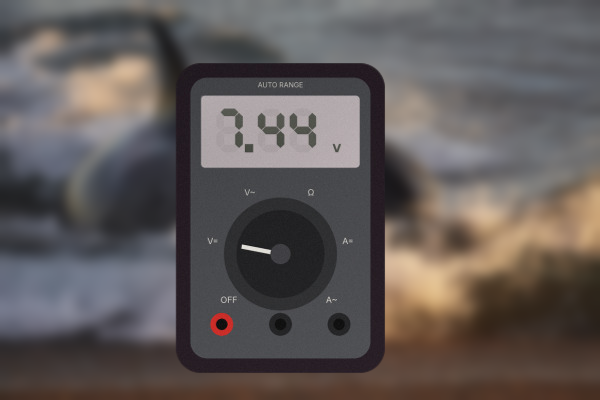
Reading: 7.44,V
